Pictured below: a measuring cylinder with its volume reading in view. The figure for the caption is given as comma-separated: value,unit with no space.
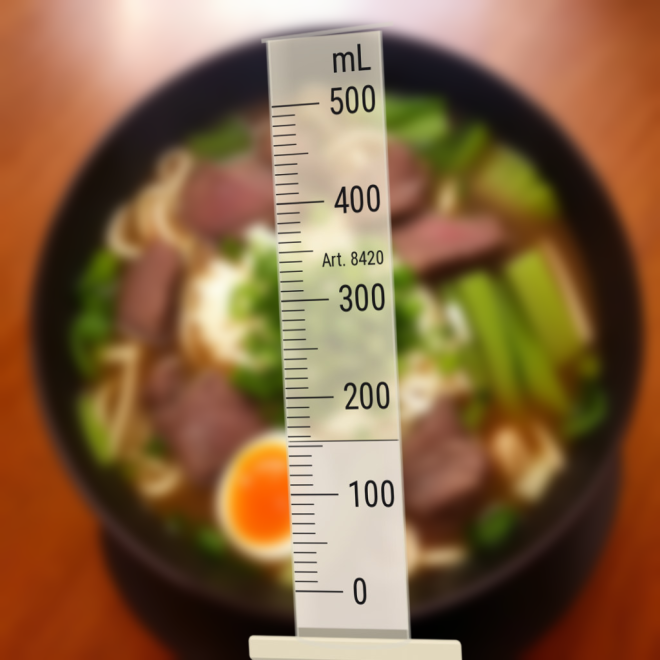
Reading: 155,mL
